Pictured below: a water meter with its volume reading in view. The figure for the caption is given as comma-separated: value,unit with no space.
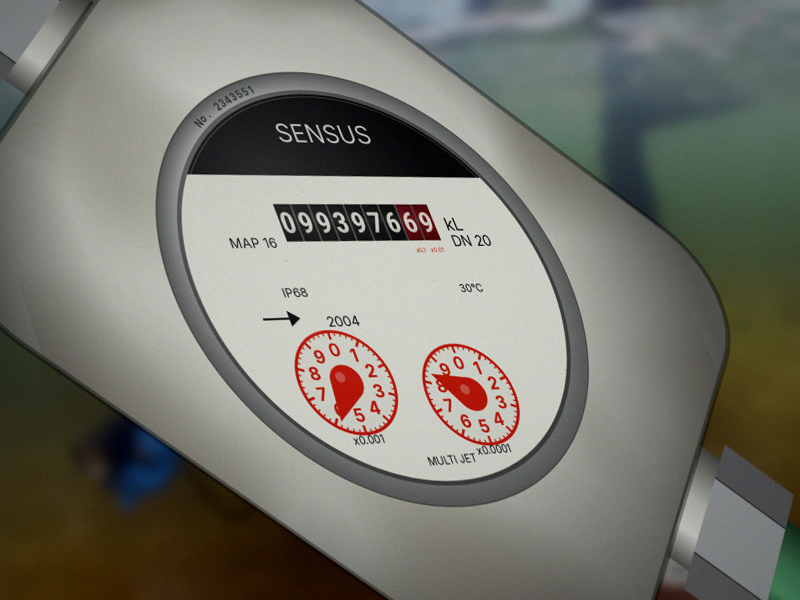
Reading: 993976.6958,kL
